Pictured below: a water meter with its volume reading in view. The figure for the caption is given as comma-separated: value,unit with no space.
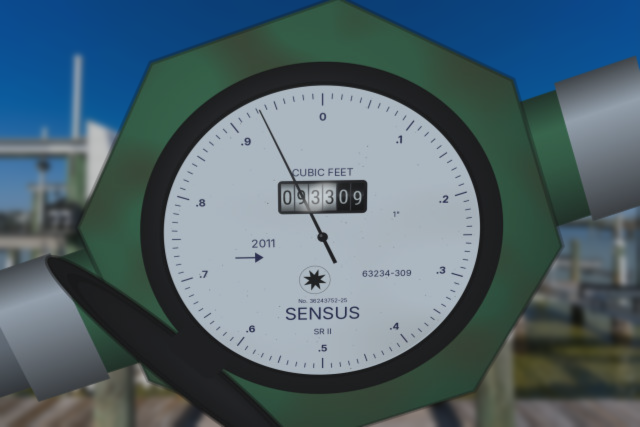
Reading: 93308.93,ft³
